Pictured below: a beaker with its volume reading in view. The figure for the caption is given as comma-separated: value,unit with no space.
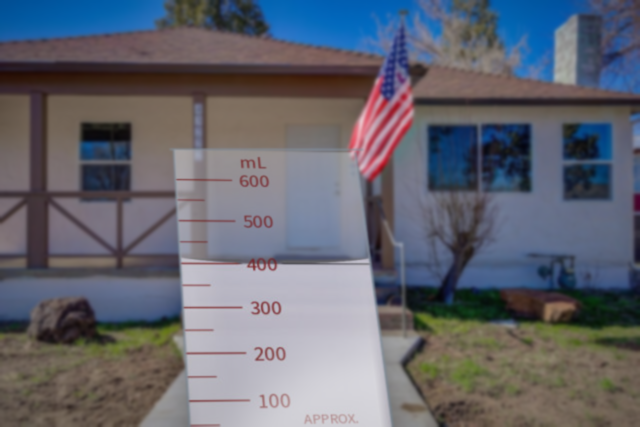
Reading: 400,mL
